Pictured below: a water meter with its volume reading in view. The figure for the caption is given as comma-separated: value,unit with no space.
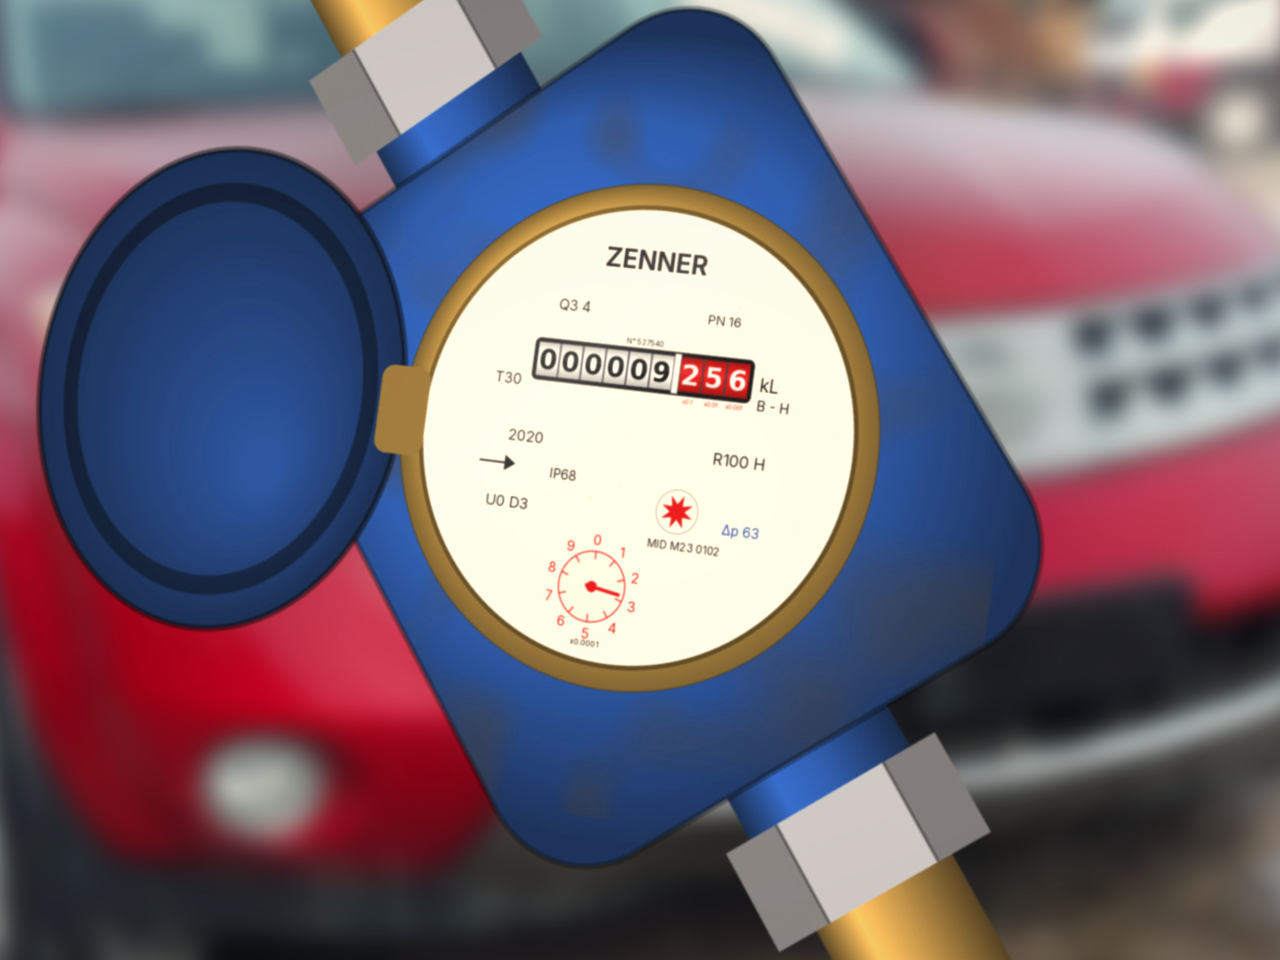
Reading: 9.2562,kL
